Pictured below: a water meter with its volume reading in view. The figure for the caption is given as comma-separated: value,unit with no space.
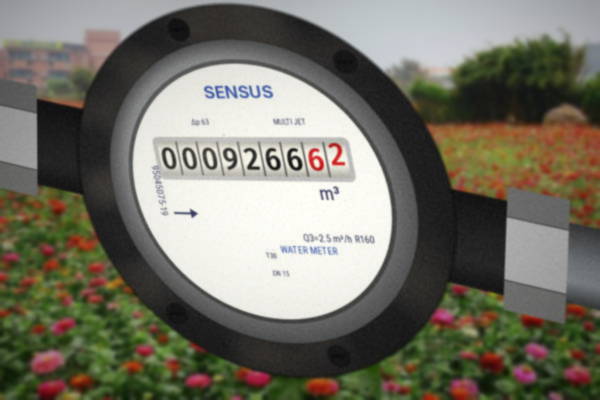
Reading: 9266.62,m³
